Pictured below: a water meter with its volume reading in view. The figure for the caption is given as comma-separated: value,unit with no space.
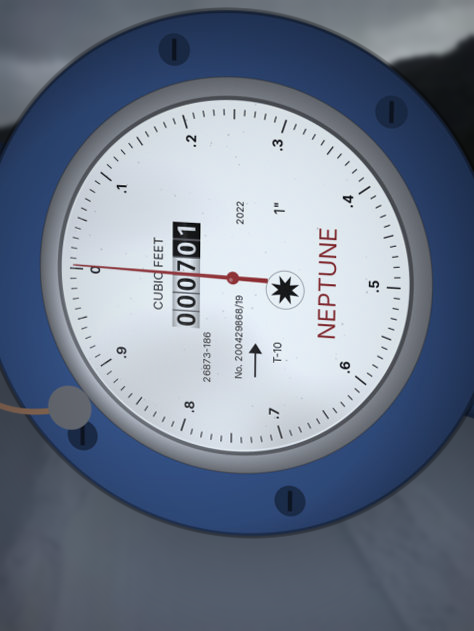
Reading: 701.00,ft³
